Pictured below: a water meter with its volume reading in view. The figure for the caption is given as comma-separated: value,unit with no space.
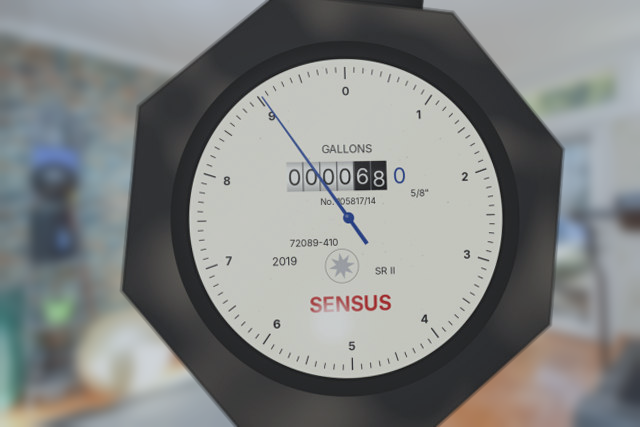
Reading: 679.0,gal
